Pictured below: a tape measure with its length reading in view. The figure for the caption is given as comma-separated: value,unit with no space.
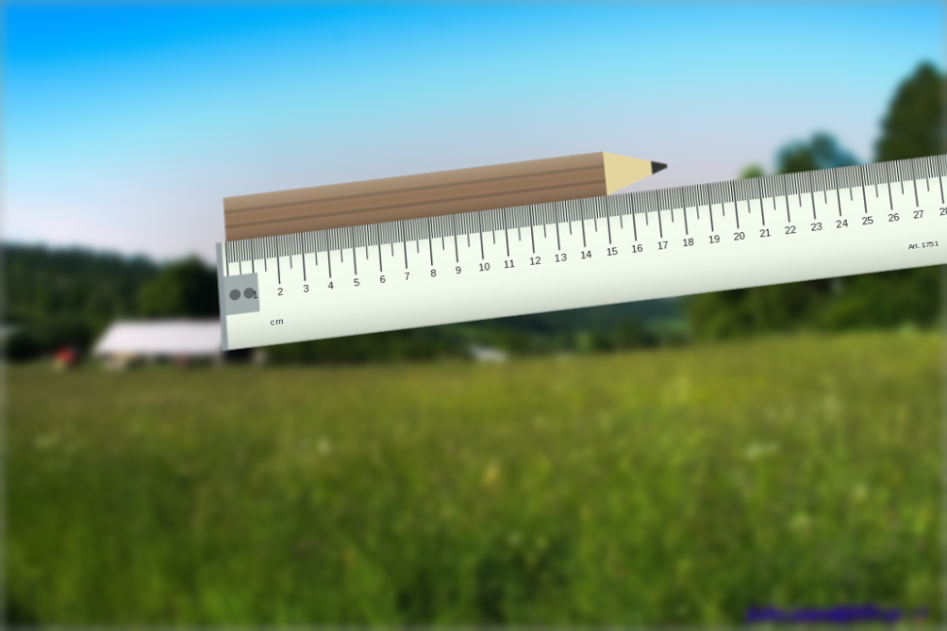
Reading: 17.5,cm
